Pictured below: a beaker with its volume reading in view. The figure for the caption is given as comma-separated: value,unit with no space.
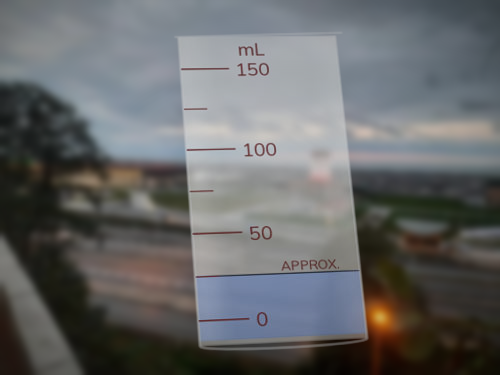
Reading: 25,mL
